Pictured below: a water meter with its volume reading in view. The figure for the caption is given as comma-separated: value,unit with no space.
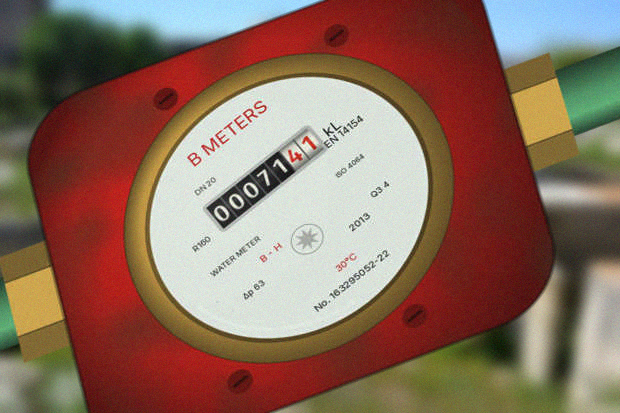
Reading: 71.41,kL
